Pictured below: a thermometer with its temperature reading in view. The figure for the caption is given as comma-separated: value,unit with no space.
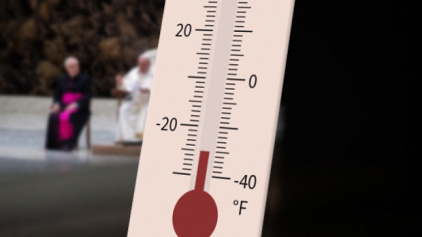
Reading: -30,°F
